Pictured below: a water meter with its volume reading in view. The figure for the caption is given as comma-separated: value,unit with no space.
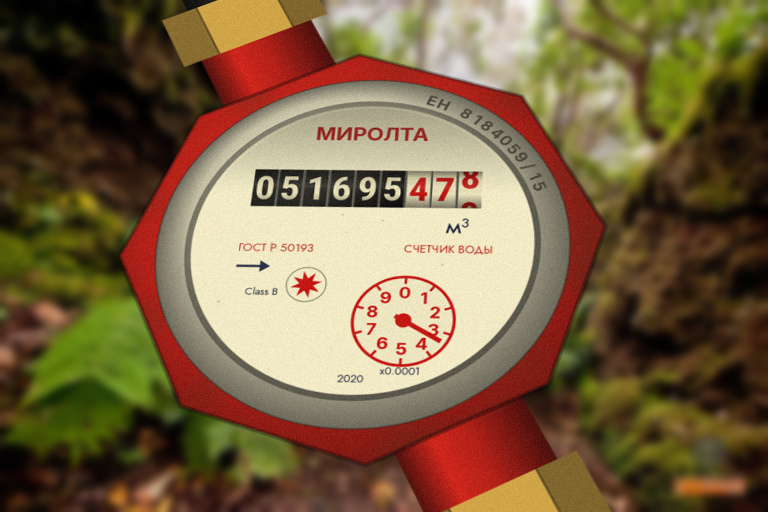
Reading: 51695.4783,m³
